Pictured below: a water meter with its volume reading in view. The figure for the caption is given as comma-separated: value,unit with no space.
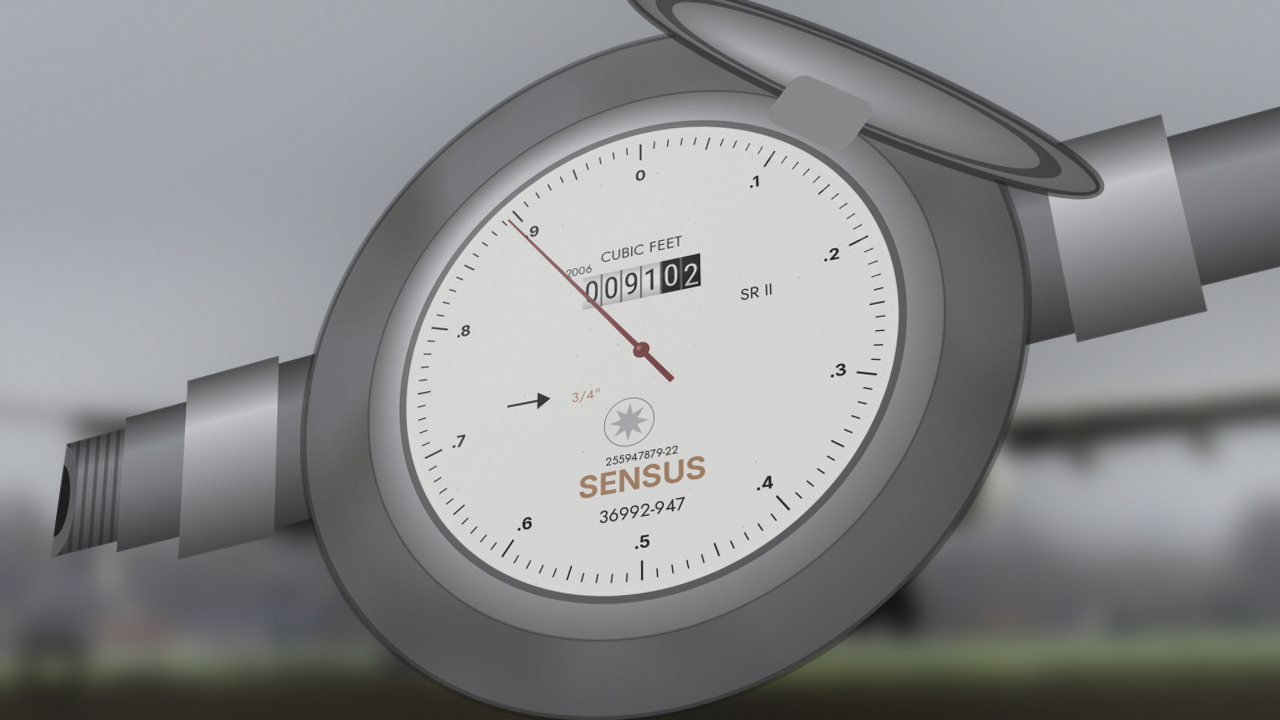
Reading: 9101.89,ft³
